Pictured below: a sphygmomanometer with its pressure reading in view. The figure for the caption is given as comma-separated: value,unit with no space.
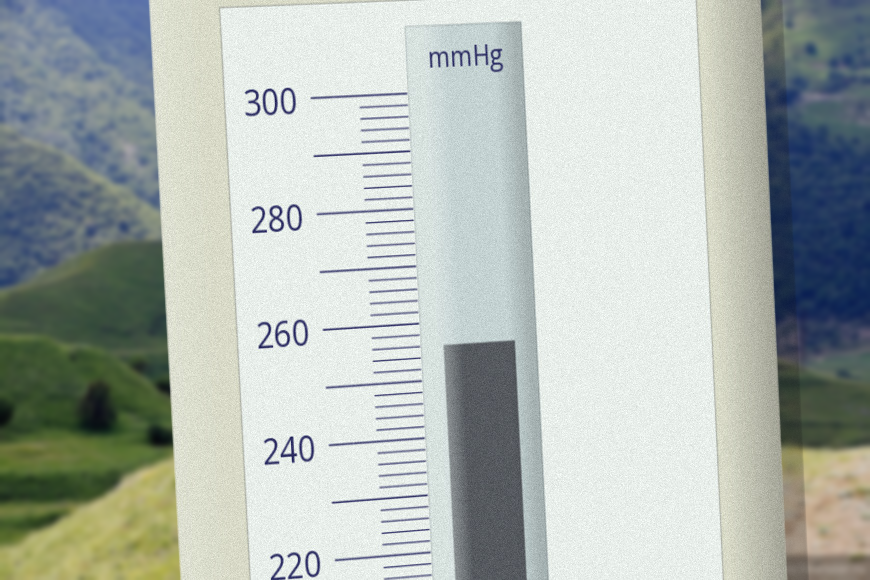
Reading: 256,mmHg
